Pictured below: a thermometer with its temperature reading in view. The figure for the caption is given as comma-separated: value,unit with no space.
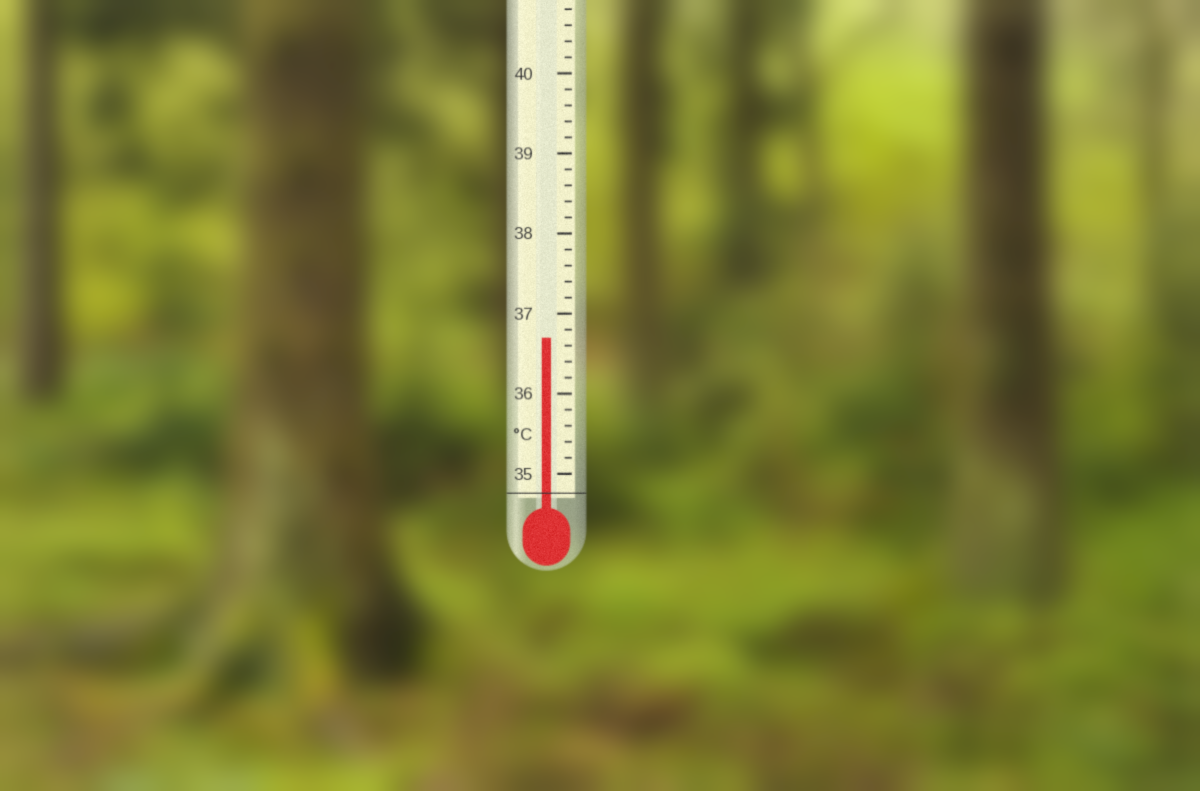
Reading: 36.7,°C
